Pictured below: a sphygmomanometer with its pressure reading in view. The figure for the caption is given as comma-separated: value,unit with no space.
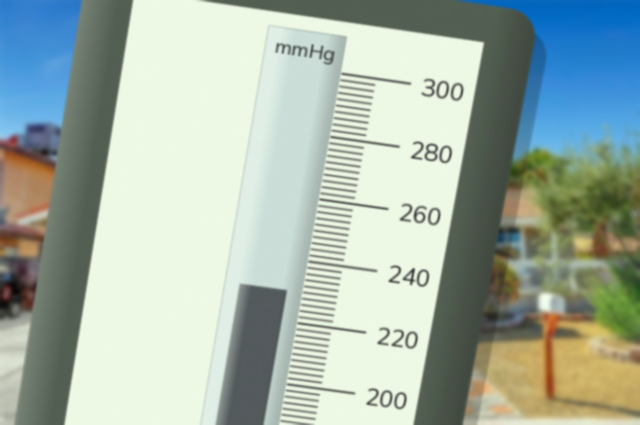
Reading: 230,mmHg
